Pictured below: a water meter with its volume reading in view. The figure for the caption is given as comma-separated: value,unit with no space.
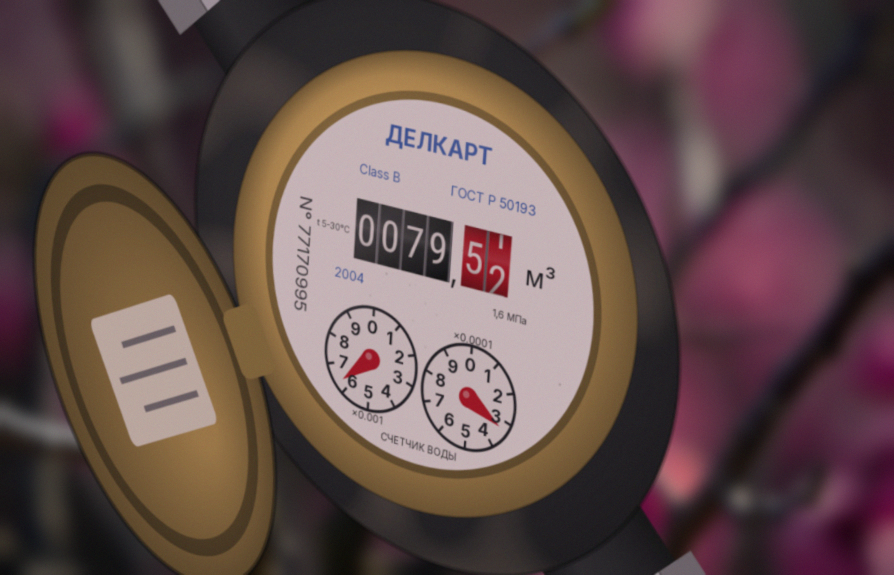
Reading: 79.5163,m³
